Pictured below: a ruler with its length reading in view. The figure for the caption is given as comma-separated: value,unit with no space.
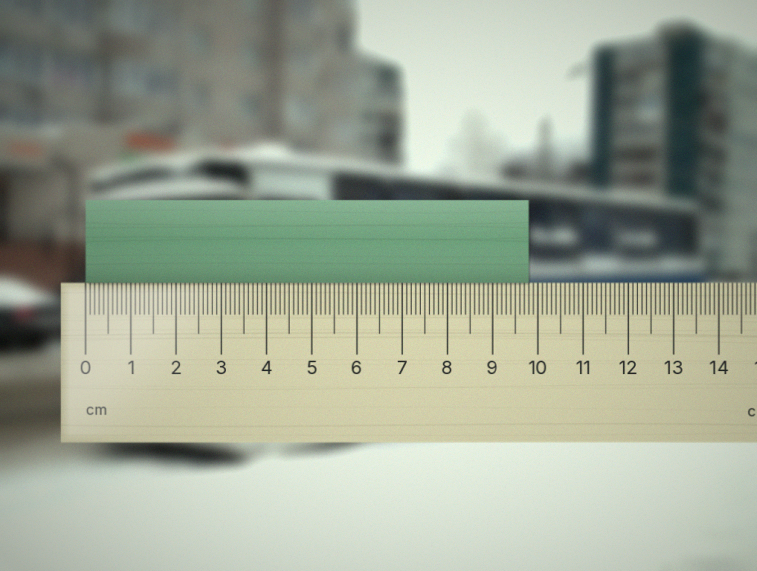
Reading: 9.8,cm
